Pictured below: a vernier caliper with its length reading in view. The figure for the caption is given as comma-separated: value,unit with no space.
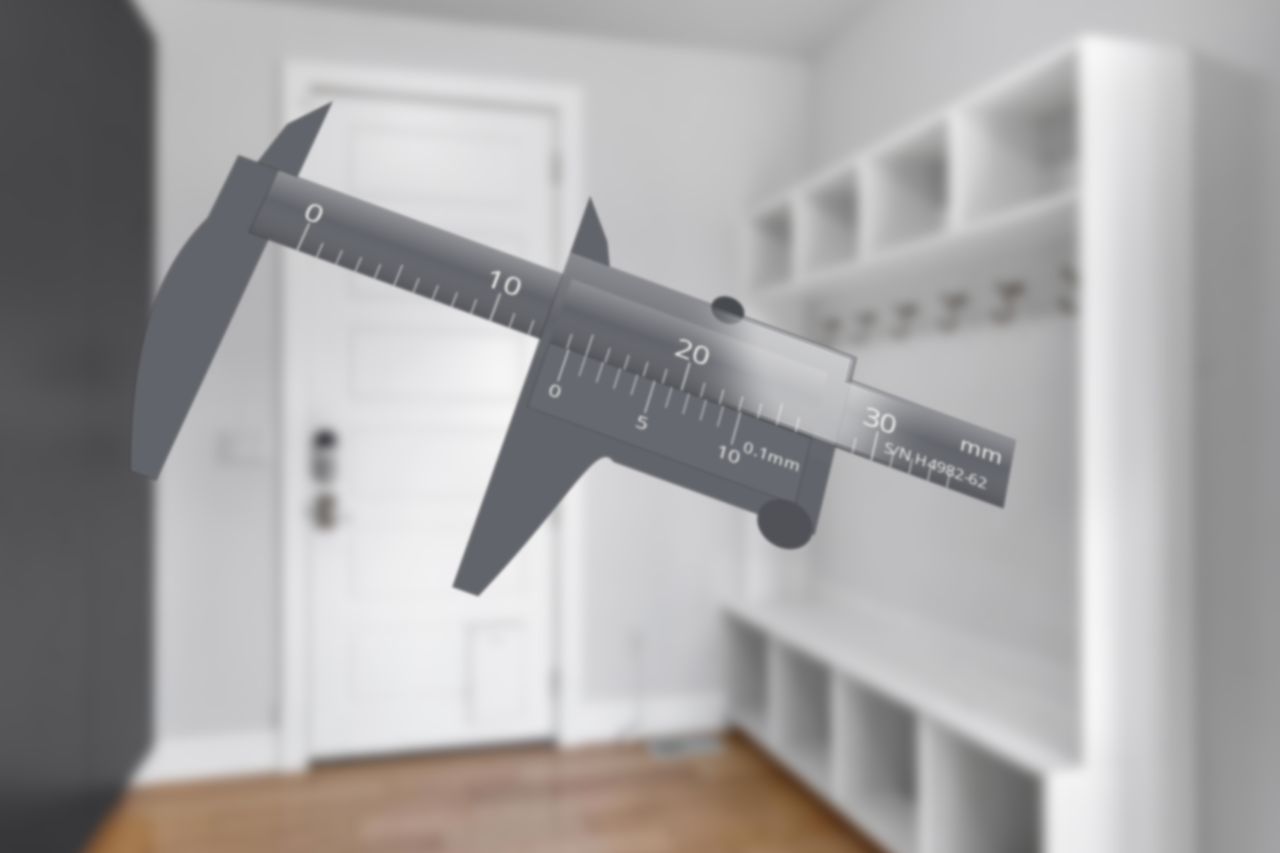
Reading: 14.1,mm
